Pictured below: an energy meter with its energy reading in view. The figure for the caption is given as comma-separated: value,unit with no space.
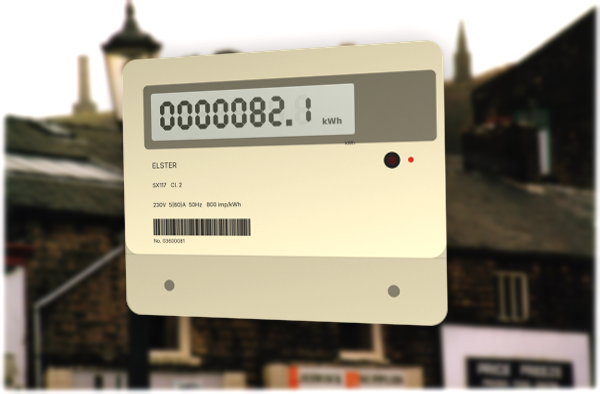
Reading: 82.1,kWh
